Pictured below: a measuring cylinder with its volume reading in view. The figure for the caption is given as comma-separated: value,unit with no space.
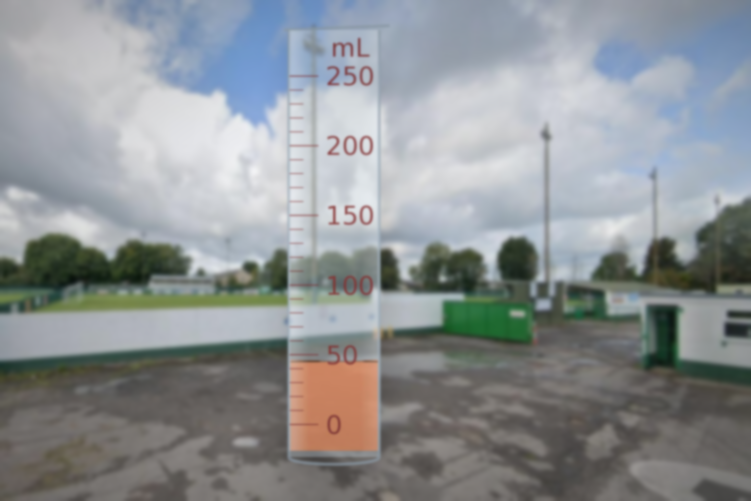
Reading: 45,mL
